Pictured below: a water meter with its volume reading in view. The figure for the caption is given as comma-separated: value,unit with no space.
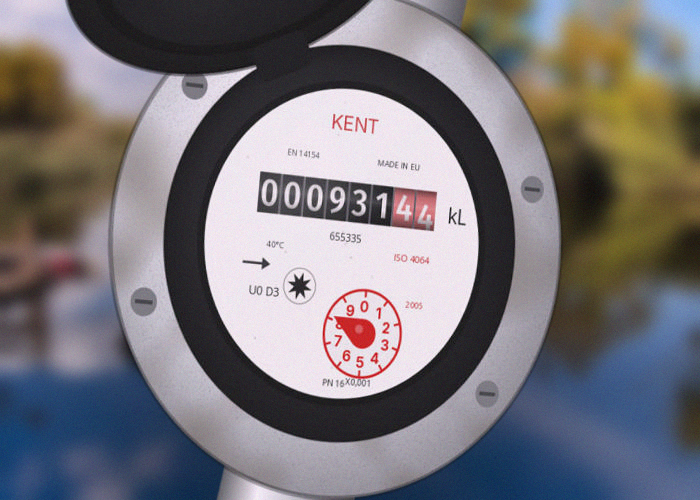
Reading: 931.438,kL
